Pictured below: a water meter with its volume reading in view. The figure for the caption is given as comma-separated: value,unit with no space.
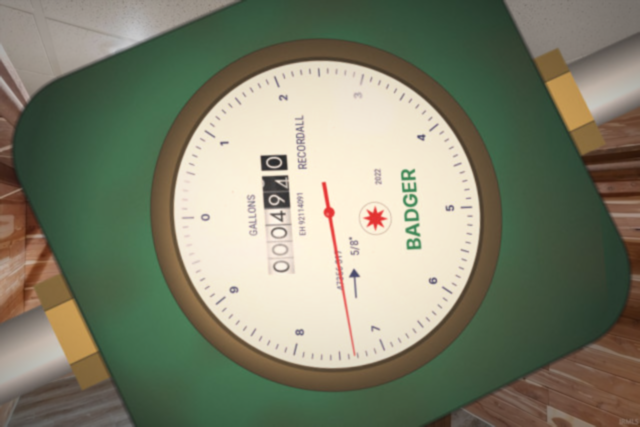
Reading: 4937.3,gal
